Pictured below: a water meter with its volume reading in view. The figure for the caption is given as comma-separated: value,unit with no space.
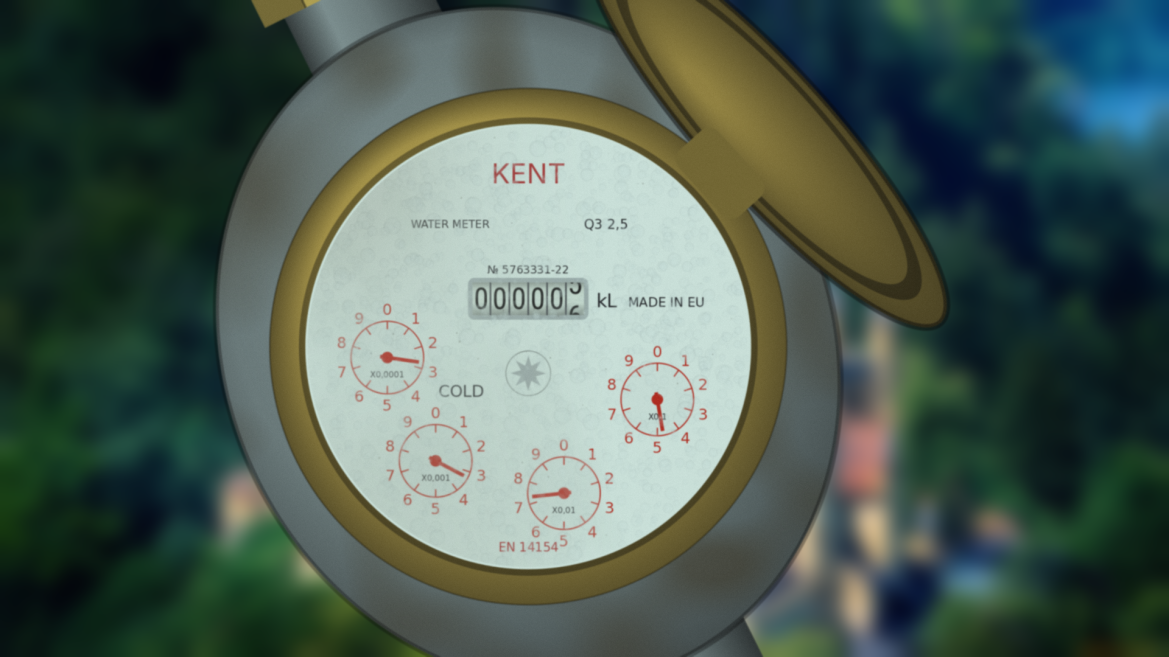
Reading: 5.4732,kL
